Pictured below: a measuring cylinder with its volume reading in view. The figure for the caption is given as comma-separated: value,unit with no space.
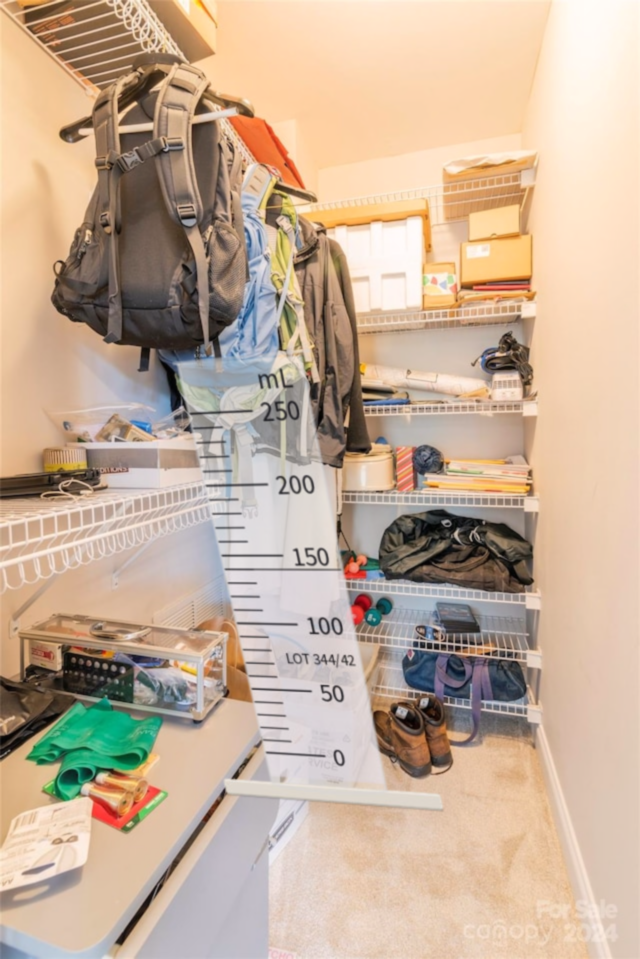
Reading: 140,mL
